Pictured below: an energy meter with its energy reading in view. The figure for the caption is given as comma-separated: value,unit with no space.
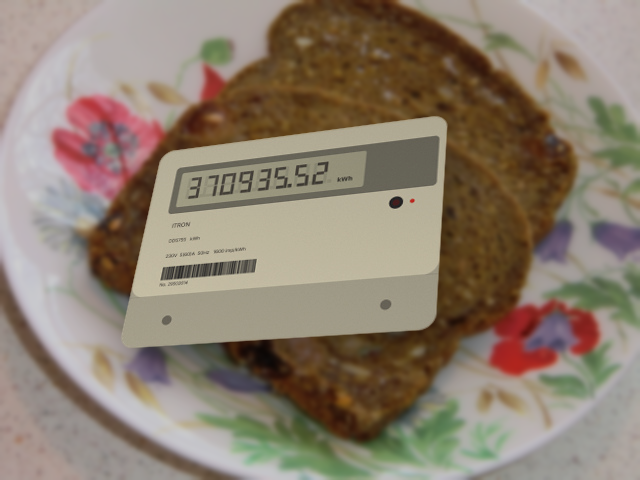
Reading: 370935.52,kWh
